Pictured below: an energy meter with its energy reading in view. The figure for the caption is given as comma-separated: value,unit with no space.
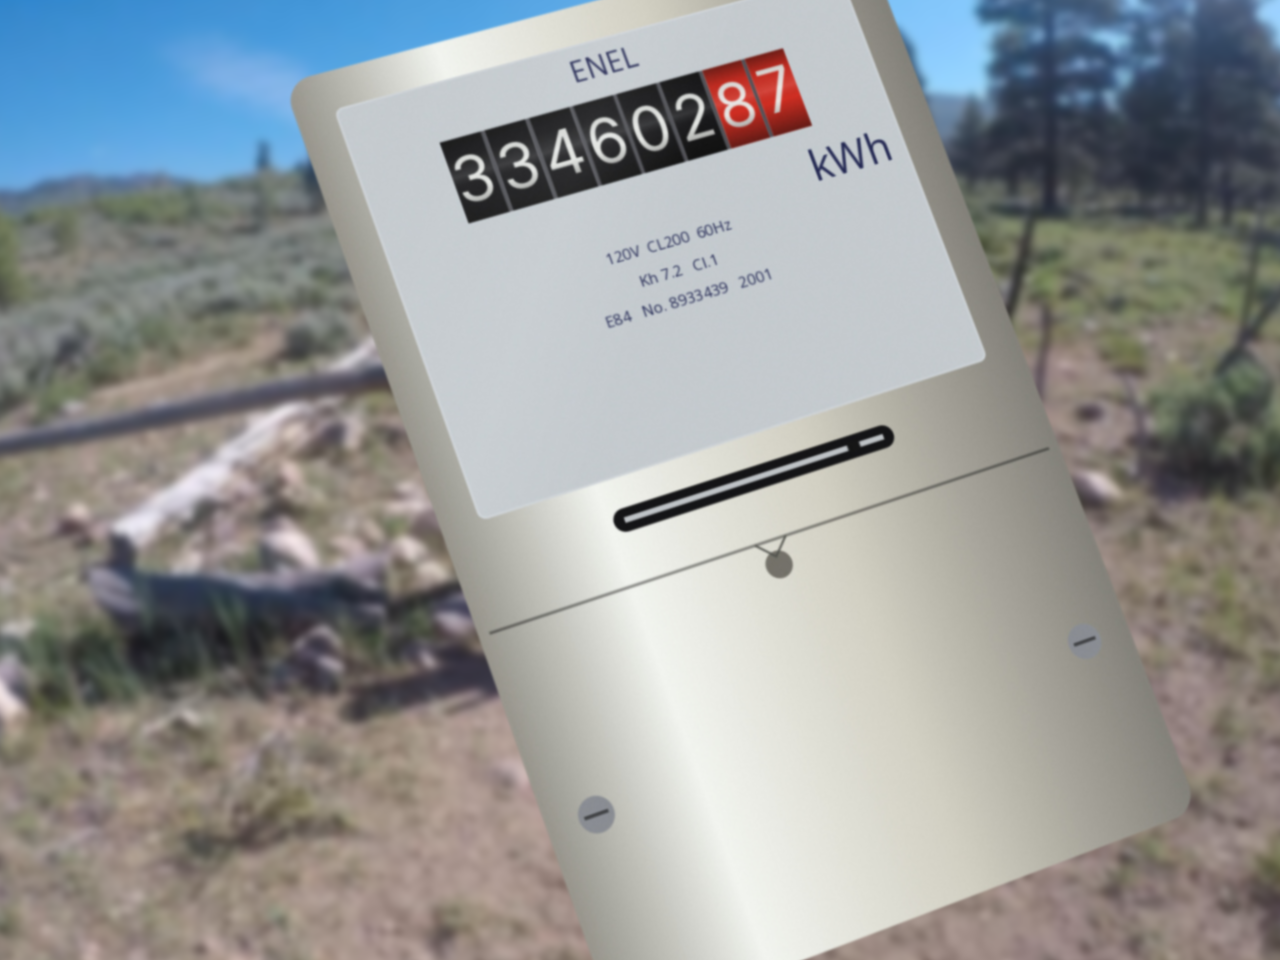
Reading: 334602.87,kWh
